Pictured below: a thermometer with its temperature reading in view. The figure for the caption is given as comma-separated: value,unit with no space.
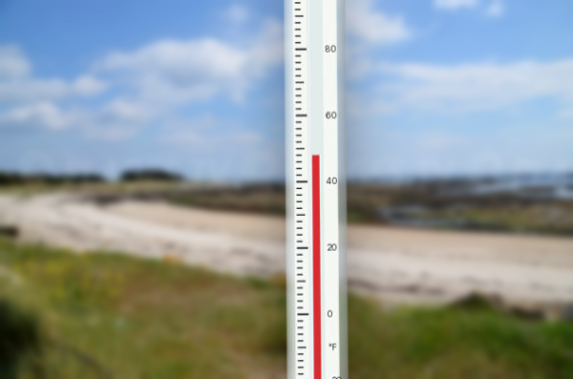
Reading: 48,°F
